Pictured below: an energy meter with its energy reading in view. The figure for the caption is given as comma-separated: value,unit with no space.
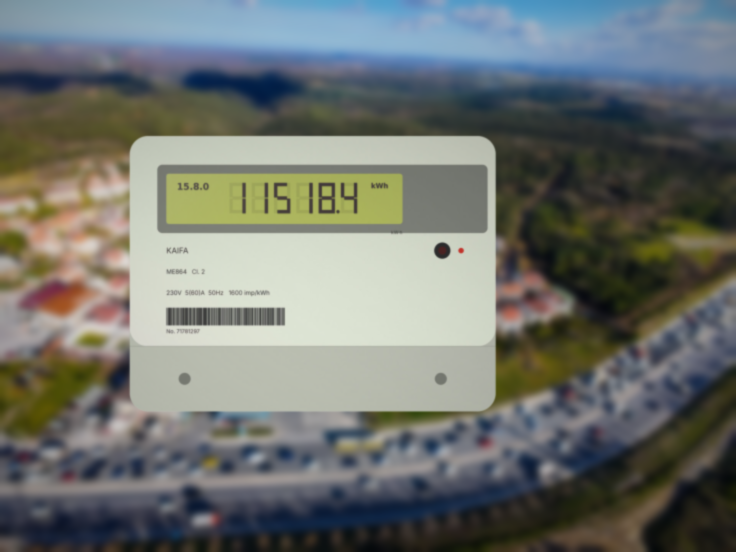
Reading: 11518.4,kWh
